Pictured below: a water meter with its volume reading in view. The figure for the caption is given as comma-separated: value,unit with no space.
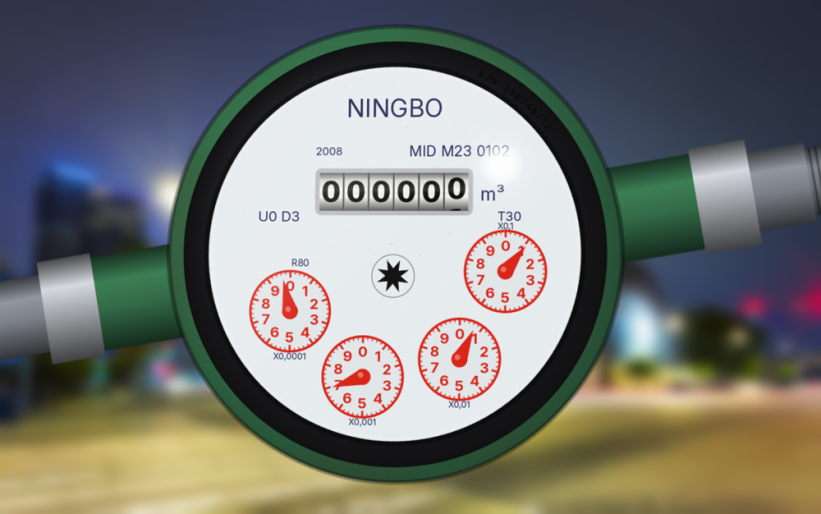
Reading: 0.1069,m³
